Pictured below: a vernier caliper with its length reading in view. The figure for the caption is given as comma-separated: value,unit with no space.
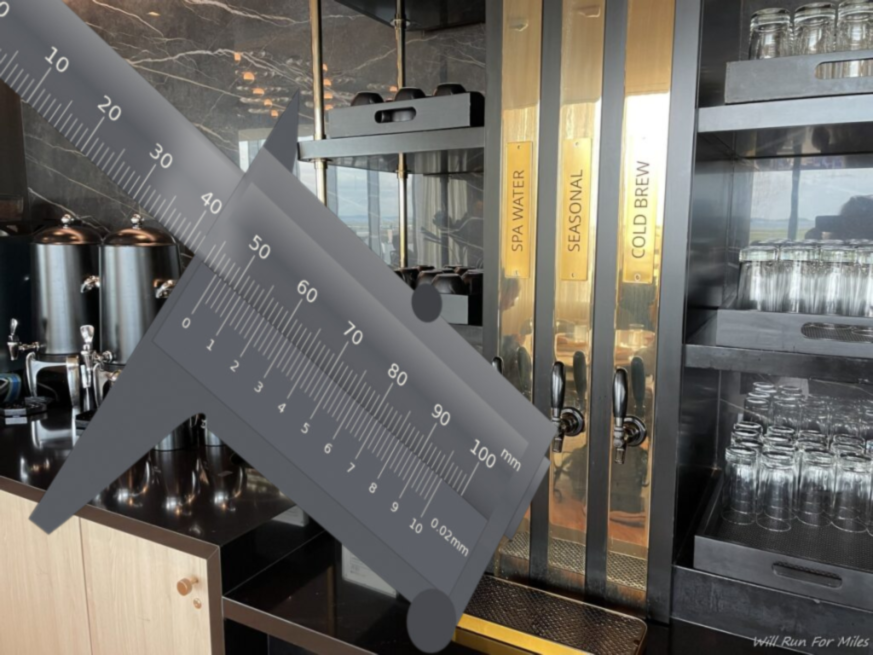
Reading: 46.5,mm
